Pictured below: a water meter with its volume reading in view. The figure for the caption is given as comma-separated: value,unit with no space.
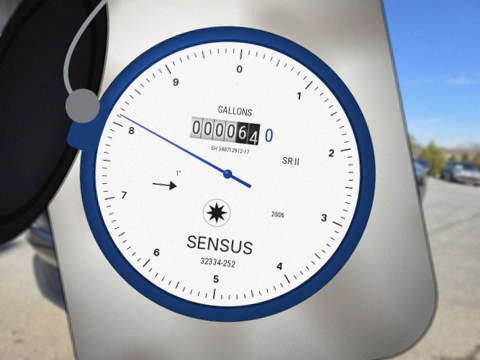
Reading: 638.1,gal
